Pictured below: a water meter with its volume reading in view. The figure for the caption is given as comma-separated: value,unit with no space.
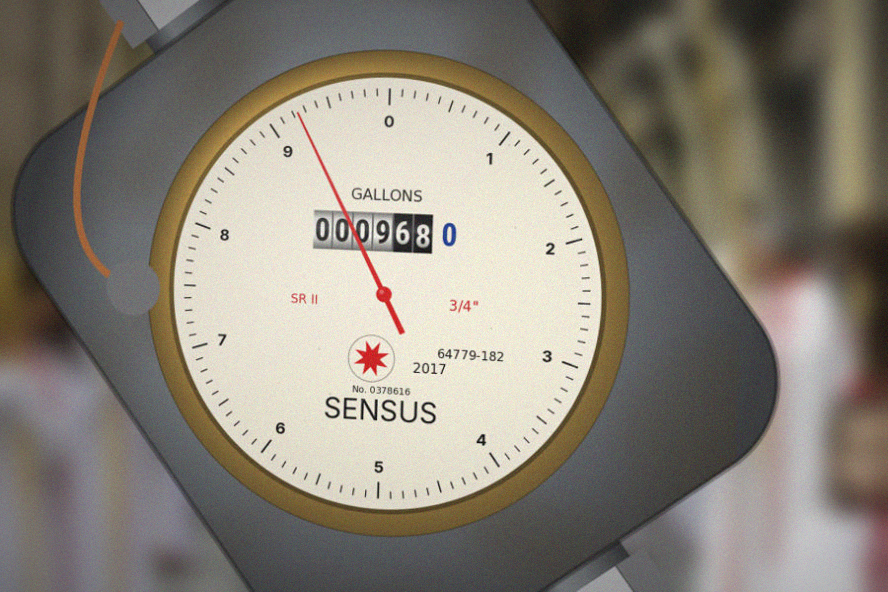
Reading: 9679.2,gal
